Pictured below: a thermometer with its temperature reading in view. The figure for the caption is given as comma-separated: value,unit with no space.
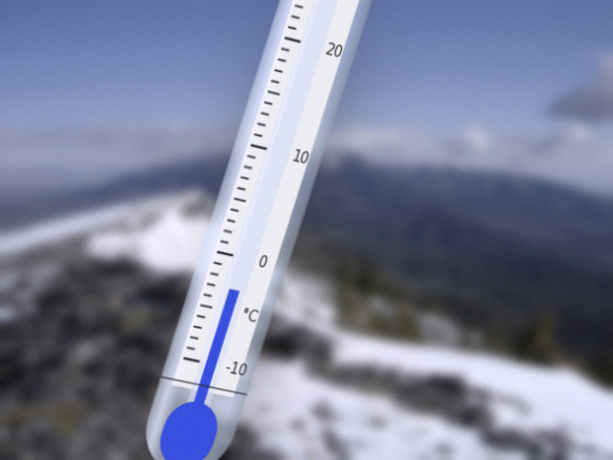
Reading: -3,°C
